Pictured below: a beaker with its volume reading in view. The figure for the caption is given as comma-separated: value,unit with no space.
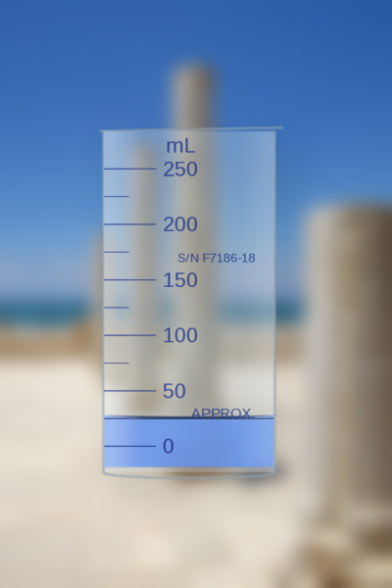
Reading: 25,mL
